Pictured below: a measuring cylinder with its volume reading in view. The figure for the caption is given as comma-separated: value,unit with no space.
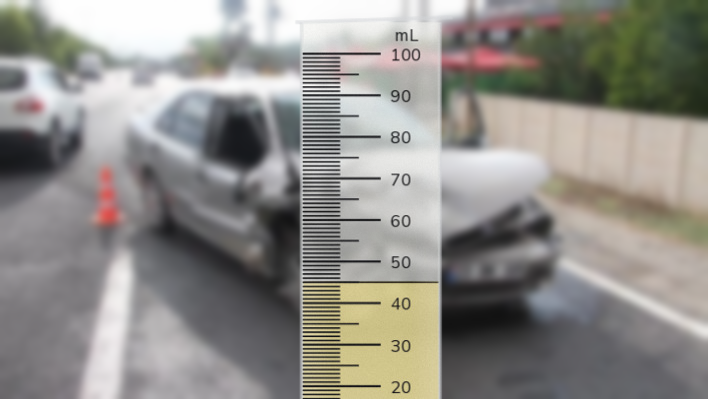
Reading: 45,mL
